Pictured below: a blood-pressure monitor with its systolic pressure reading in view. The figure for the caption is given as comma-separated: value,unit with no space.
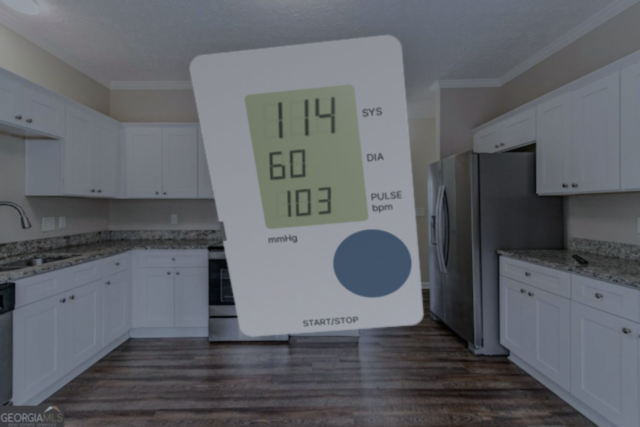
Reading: 114,mmHg
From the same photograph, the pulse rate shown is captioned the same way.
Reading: 103,bpm
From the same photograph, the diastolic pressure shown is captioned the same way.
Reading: 60,mmHg
